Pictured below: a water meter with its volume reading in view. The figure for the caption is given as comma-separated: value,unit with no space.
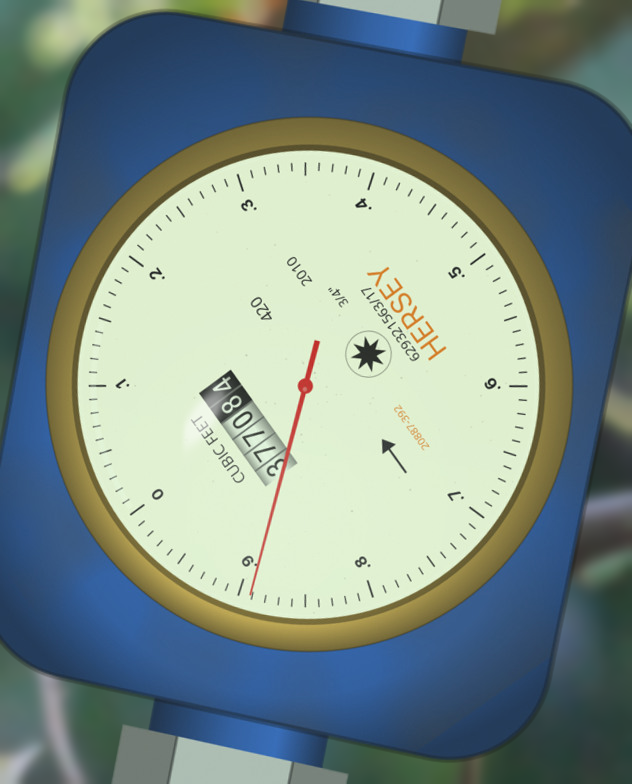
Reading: 377083.89,ft³
